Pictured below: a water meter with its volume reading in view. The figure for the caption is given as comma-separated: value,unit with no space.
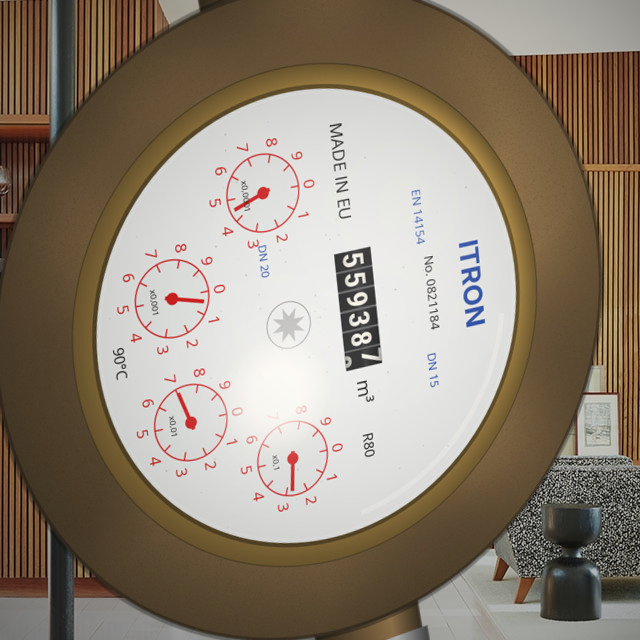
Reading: 559387.2704,m³
